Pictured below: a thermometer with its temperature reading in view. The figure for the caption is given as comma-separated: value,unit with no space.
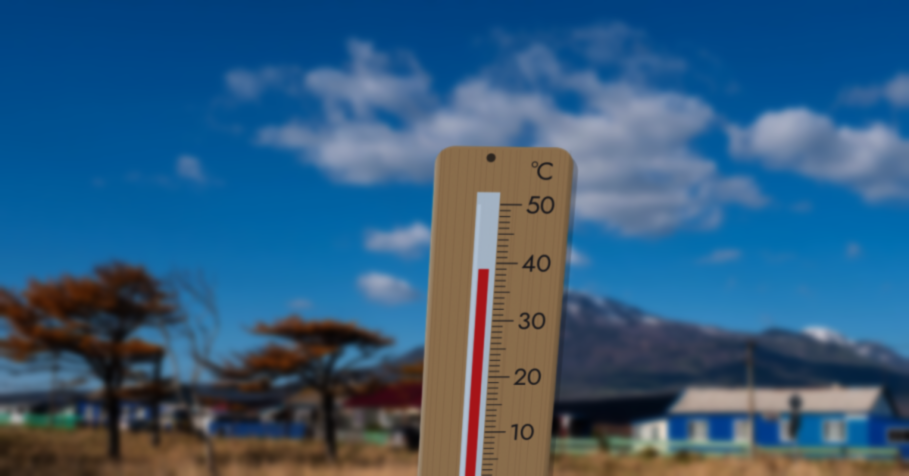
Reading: 39,°C
